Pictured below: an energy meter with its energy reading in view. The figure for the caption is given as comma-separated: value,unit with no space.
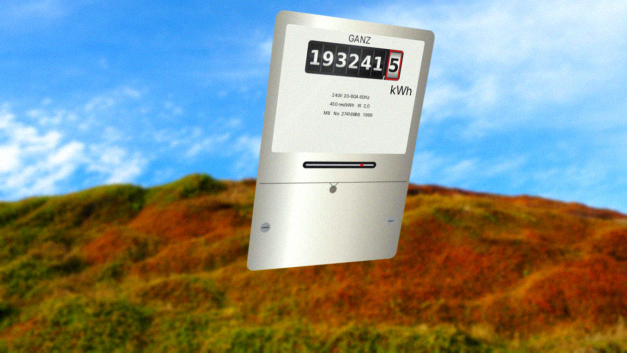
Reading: 193241.5,kWh
